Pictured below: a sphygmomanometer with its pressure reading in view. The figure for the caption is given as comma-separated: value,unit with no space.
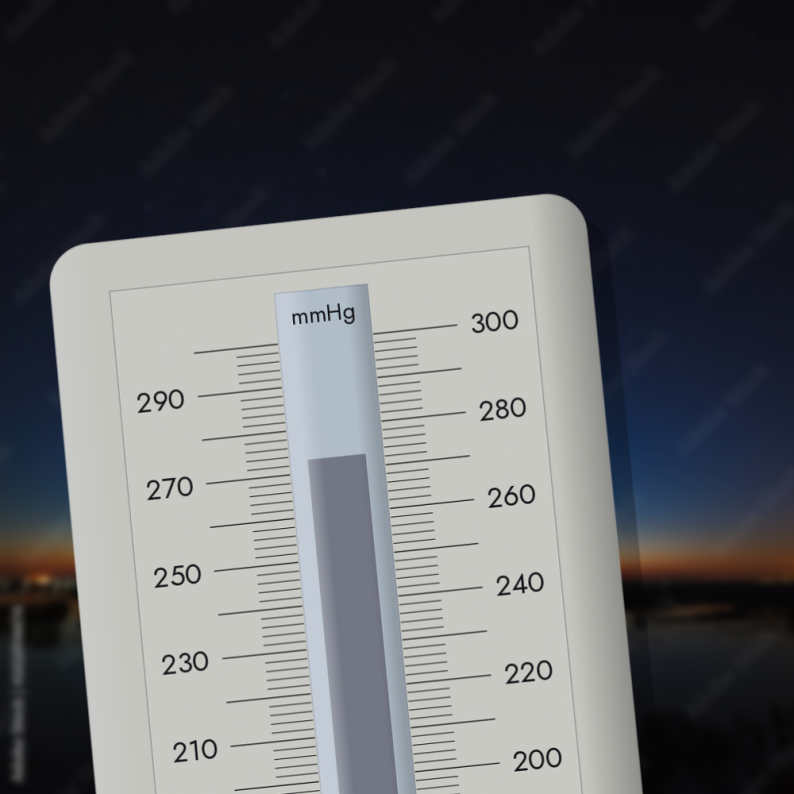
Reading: 273,mmHg
